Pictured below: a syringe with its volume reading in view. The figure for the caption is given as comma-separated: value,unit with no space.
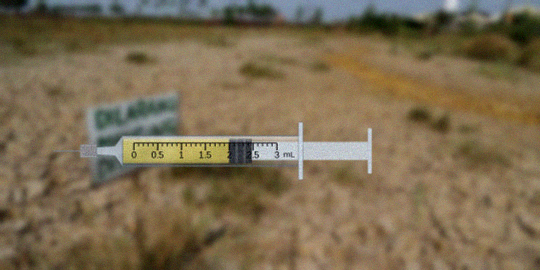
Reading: 2,mL
